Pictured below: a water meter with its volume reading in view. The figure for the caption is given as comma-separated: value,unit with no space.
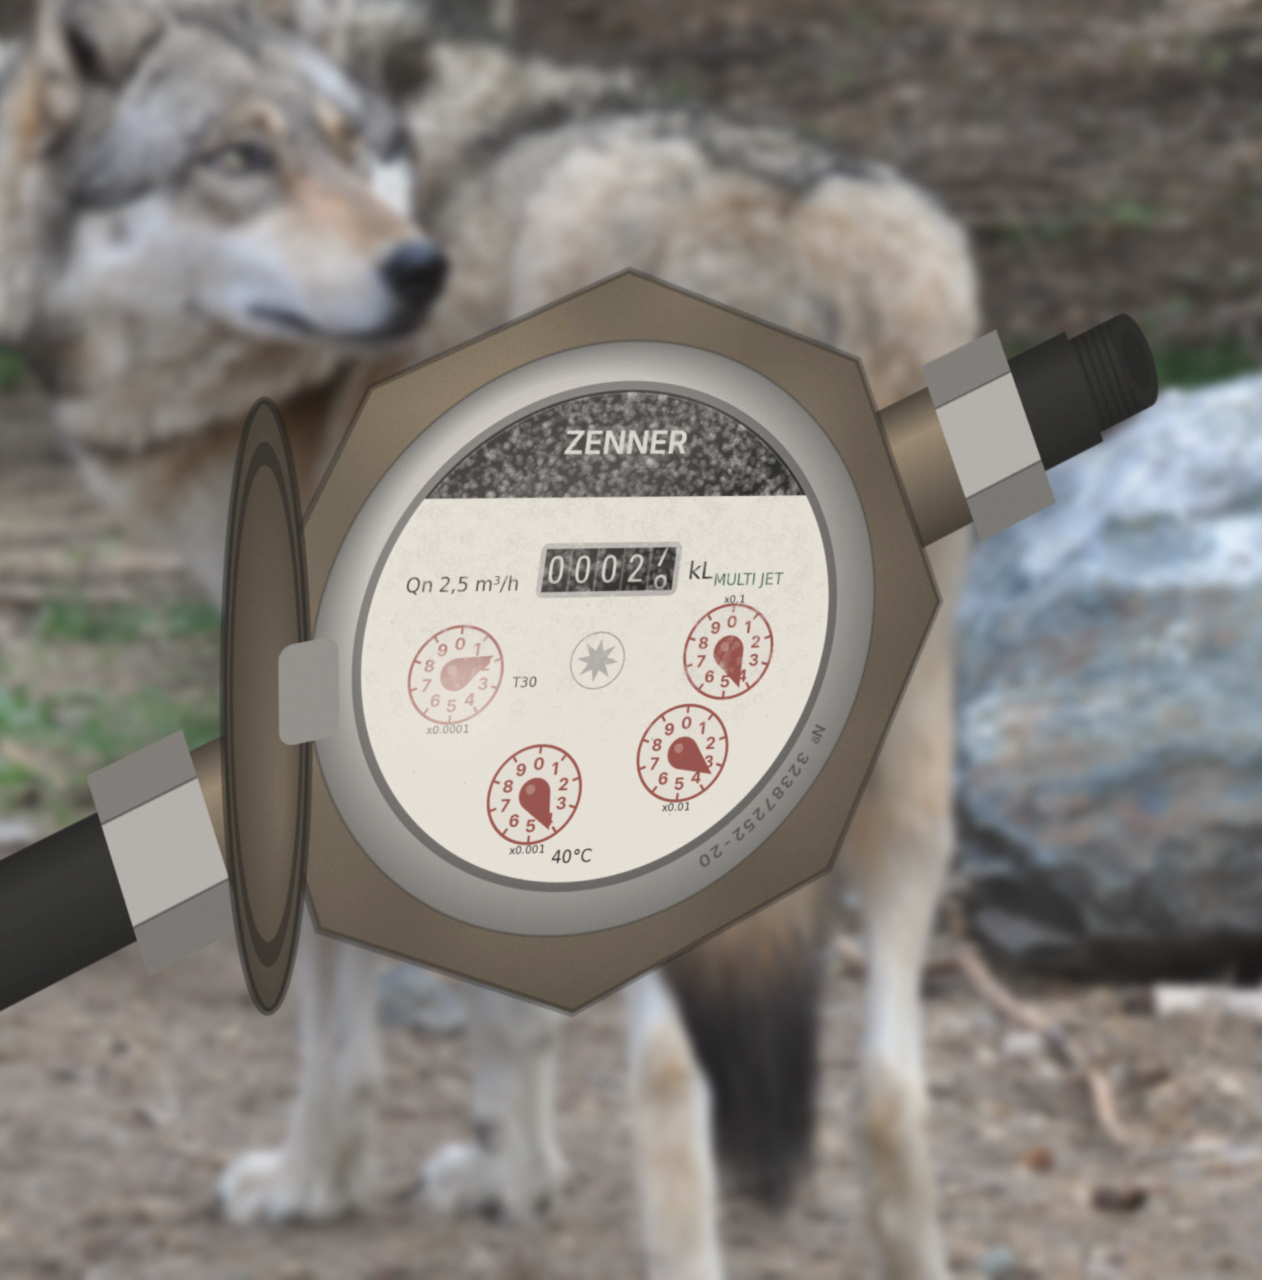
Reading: 27.4341,kL
